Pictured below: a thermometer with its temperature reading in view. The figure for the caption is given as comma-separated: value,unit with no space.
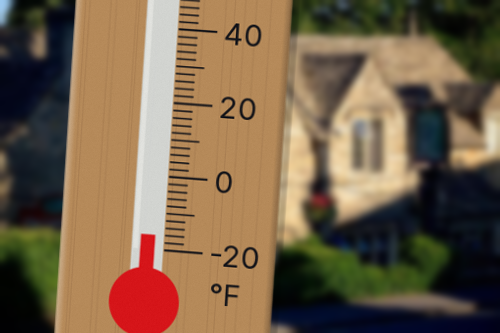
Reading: -16,°F
